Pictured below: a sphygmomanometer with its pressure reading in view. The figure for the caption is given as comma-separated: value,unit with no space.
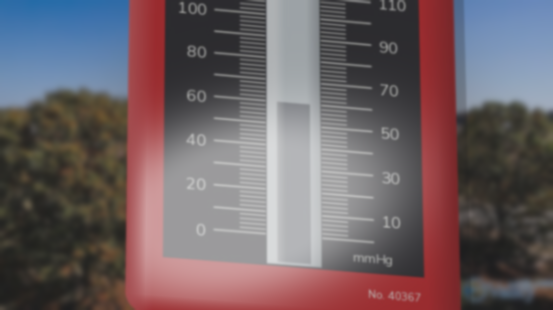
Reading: 60,mmHg
